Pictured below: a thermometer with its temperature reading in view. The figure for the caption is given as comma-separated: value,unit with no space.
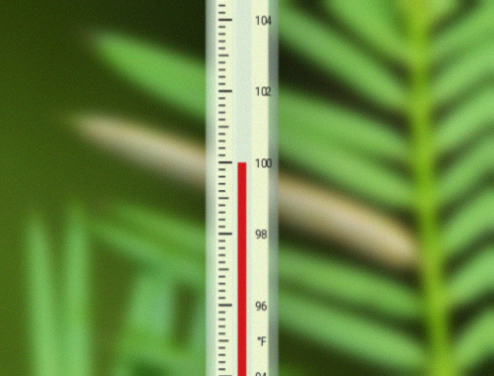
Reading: 100,°F
